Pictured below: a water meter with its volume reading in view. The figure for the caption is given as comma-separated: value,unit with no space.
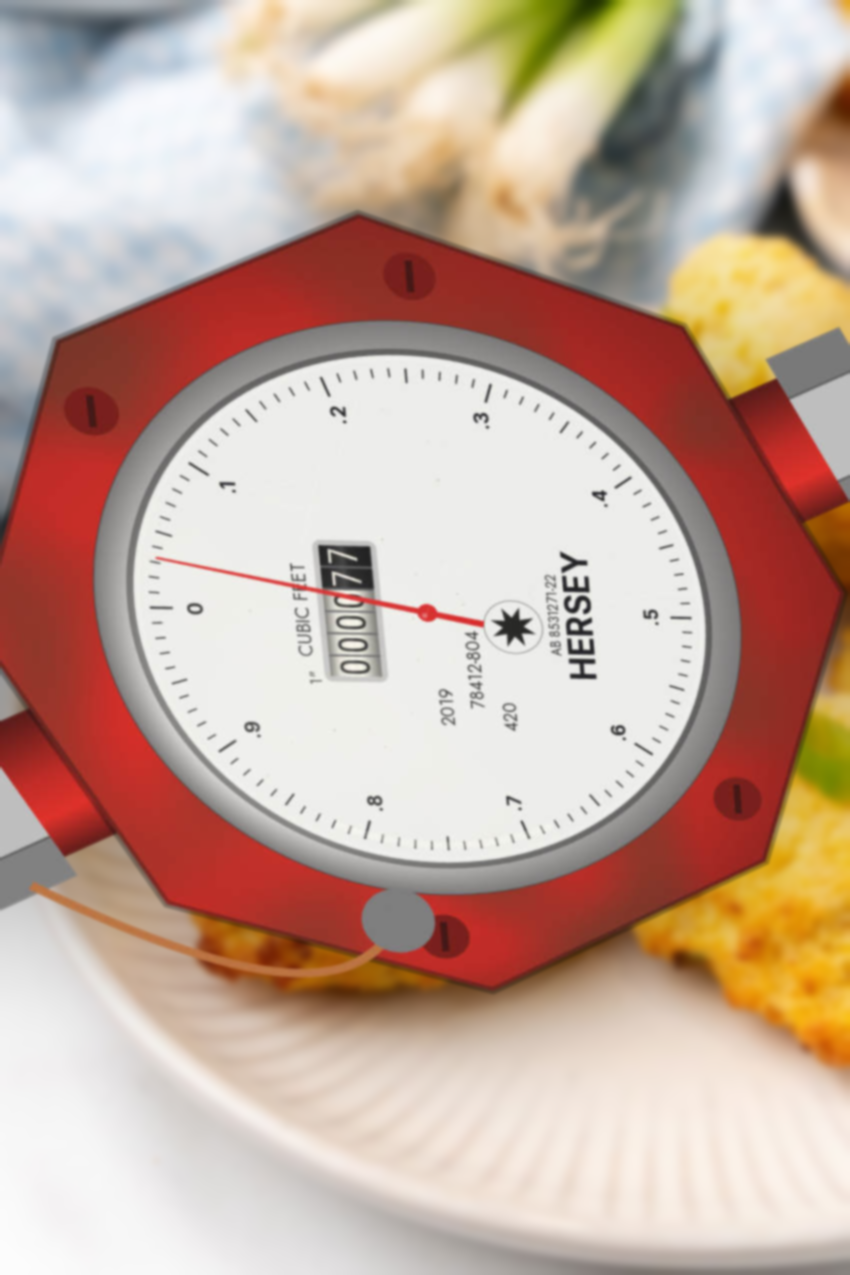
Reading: 77.03,ft³
